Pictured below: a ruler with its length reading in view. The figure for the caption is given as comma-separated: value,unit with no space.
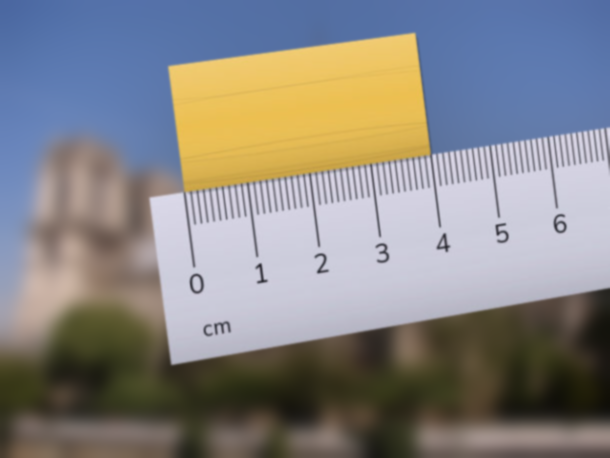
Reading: 4,cm
